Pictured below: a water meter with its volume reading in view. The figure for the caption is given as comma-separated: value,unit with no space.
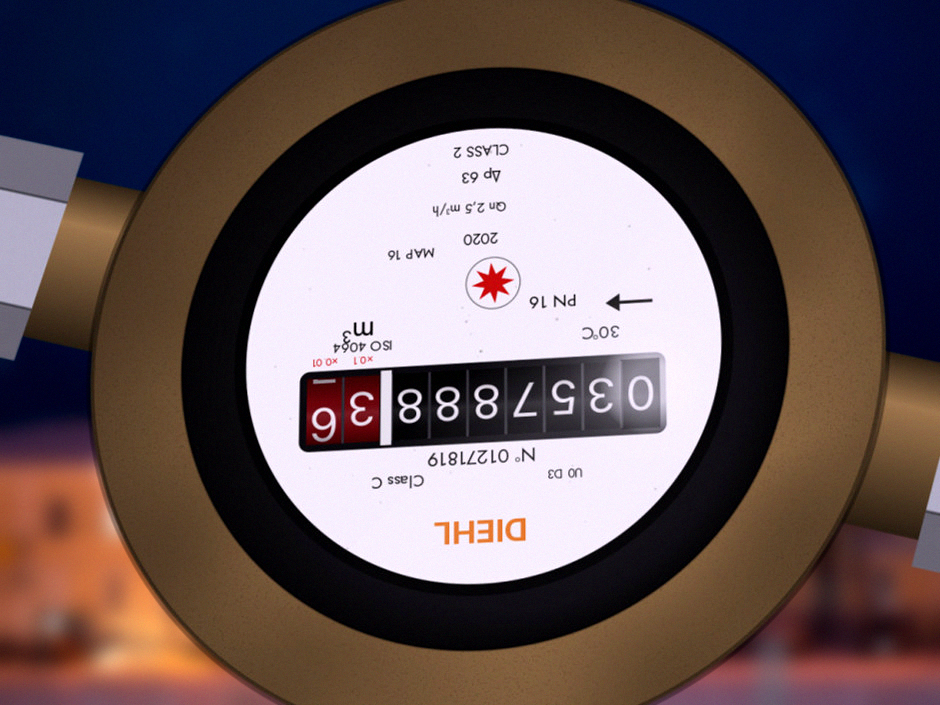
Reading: 357888.36,m³
